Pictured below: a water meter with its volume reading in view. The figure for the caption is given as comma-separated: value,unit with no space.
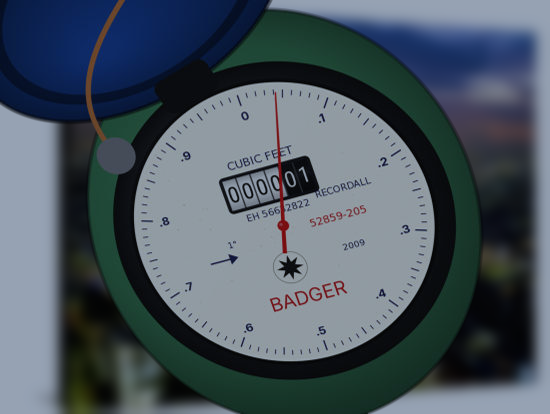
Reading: 1.04,ft³
